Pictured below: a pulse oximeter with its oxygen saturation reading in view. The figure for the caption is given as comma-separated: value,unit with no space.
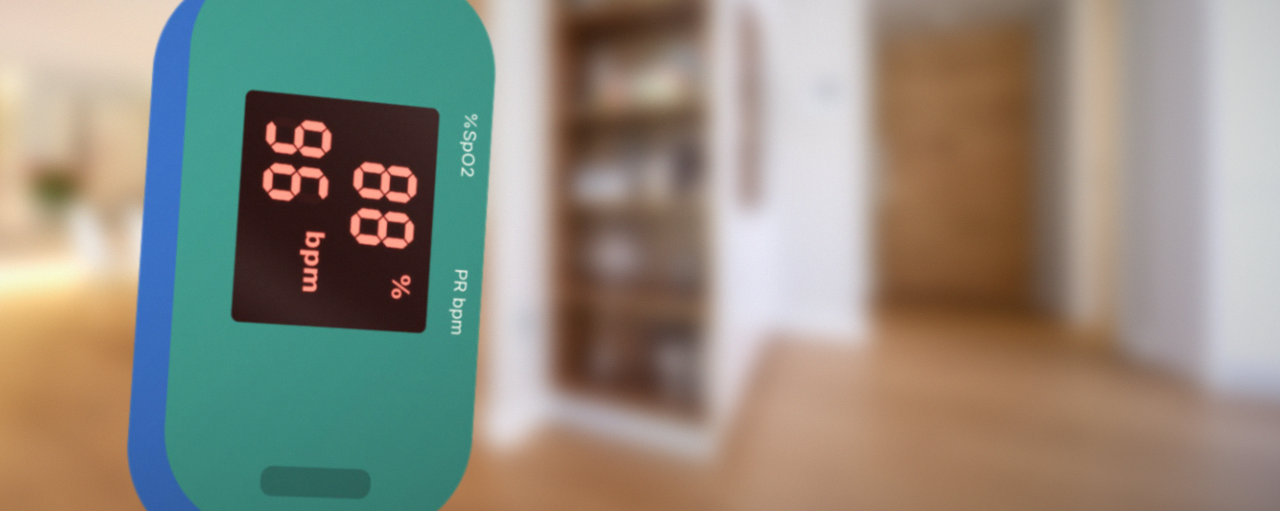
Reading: 88,%
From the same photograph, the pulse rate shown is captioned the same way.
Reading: 96,bpm
